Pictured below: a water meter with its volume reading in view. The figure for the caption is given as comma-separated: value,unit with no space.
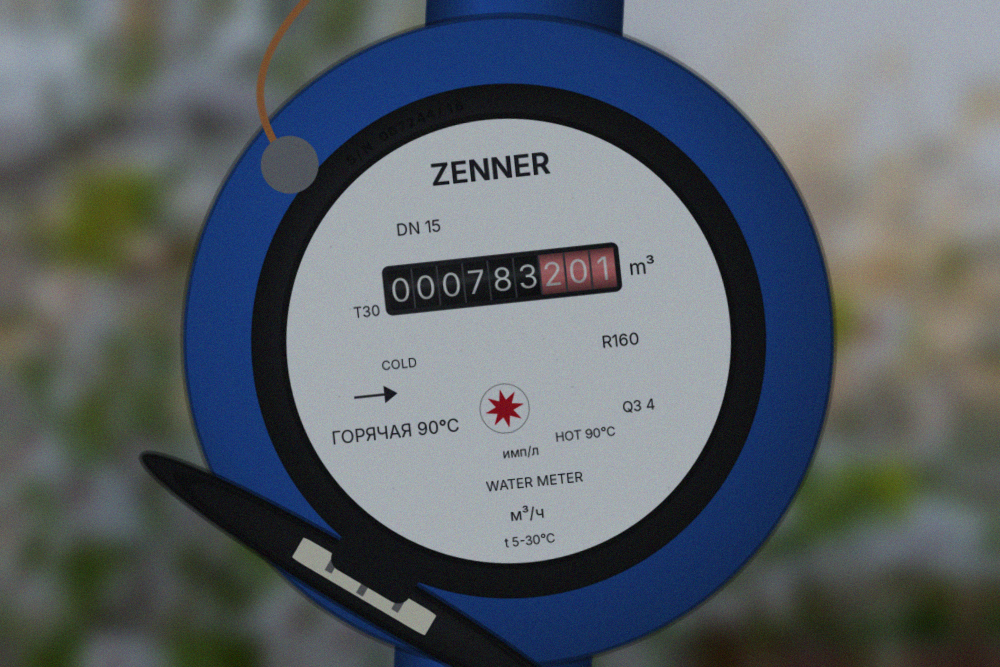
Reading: 783.201,m³
